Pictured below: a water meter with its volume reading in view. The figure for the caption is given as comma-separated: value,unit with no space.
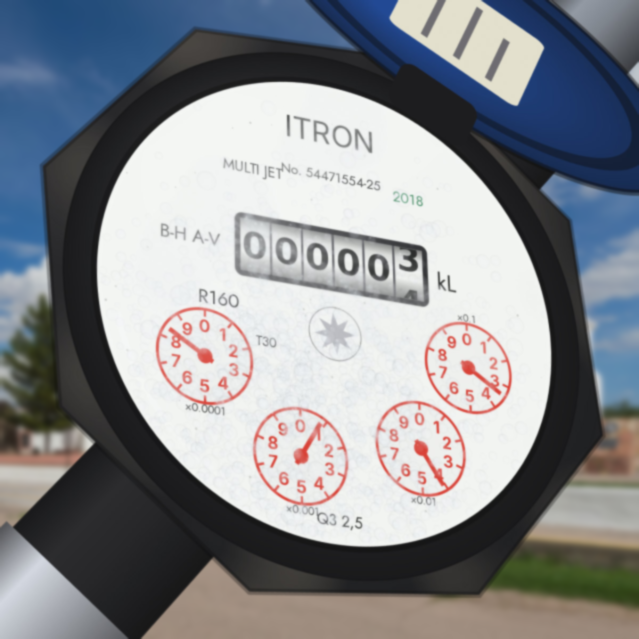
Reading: 3.3408,kL
